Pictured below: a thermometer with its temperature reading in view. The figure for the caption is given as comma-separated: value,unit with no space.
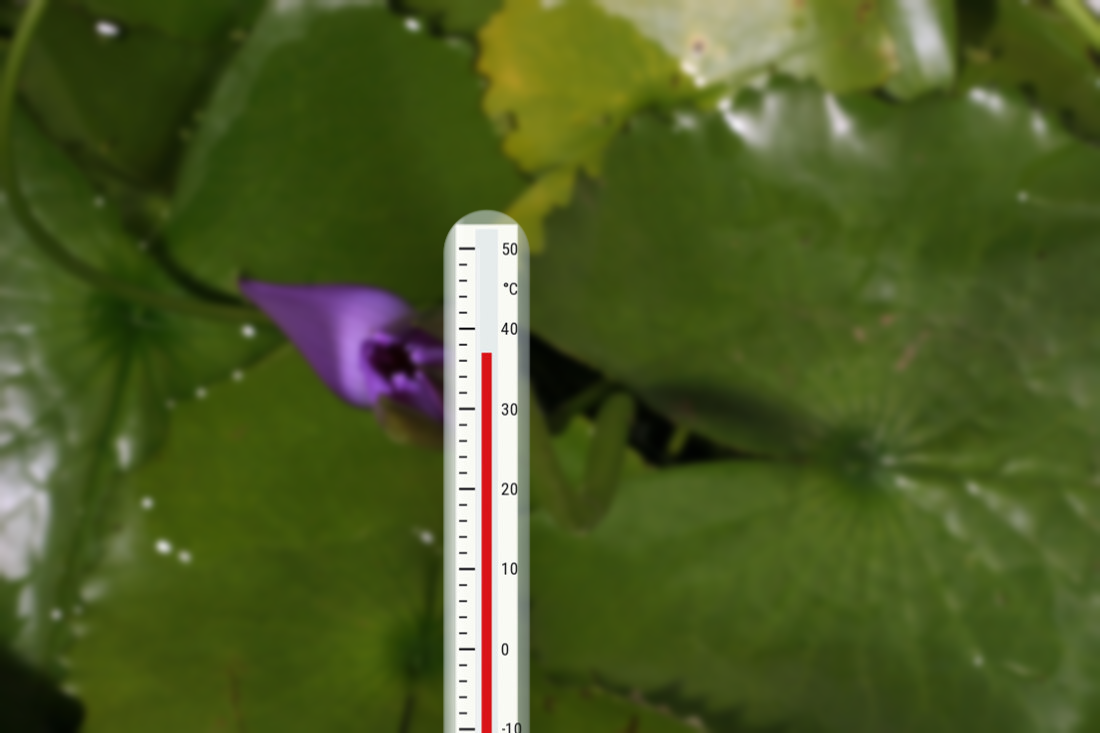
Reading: 37,°C
